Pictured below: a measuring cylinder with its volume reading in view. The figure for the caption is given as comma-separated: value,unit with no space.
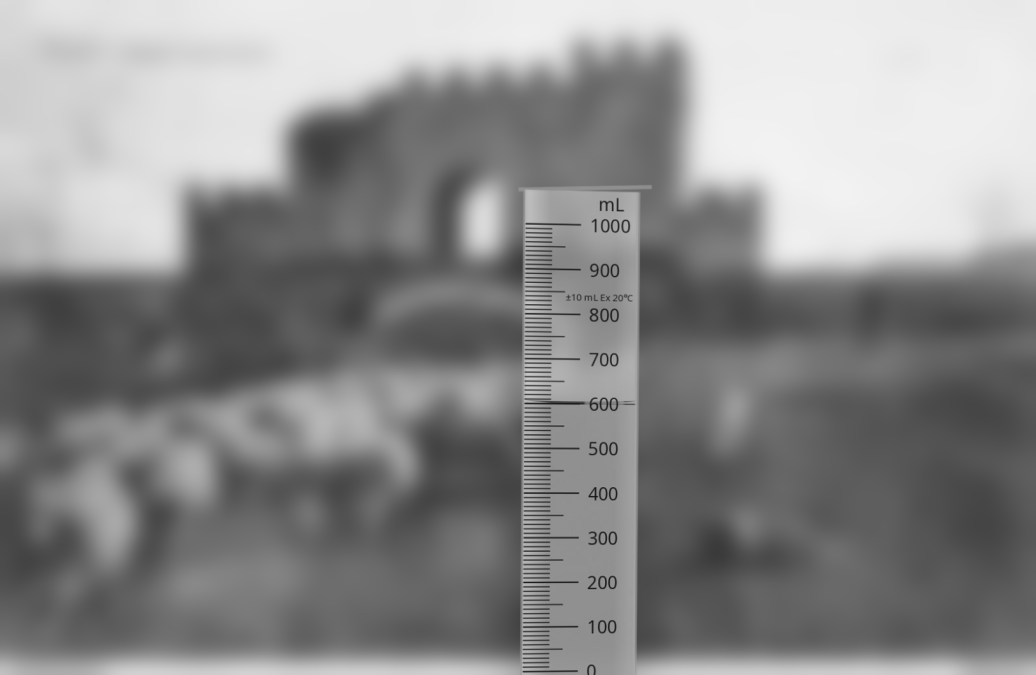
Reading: 600,mL
